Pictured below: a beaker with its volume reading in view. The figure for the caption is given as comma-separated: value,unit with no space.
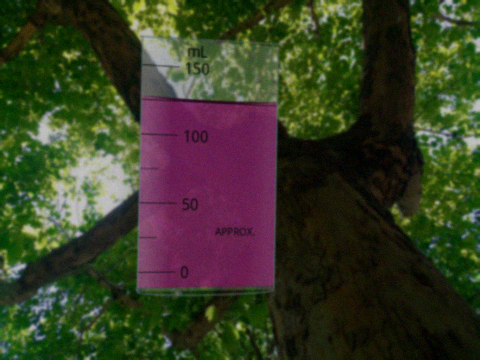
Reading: 125,mL
